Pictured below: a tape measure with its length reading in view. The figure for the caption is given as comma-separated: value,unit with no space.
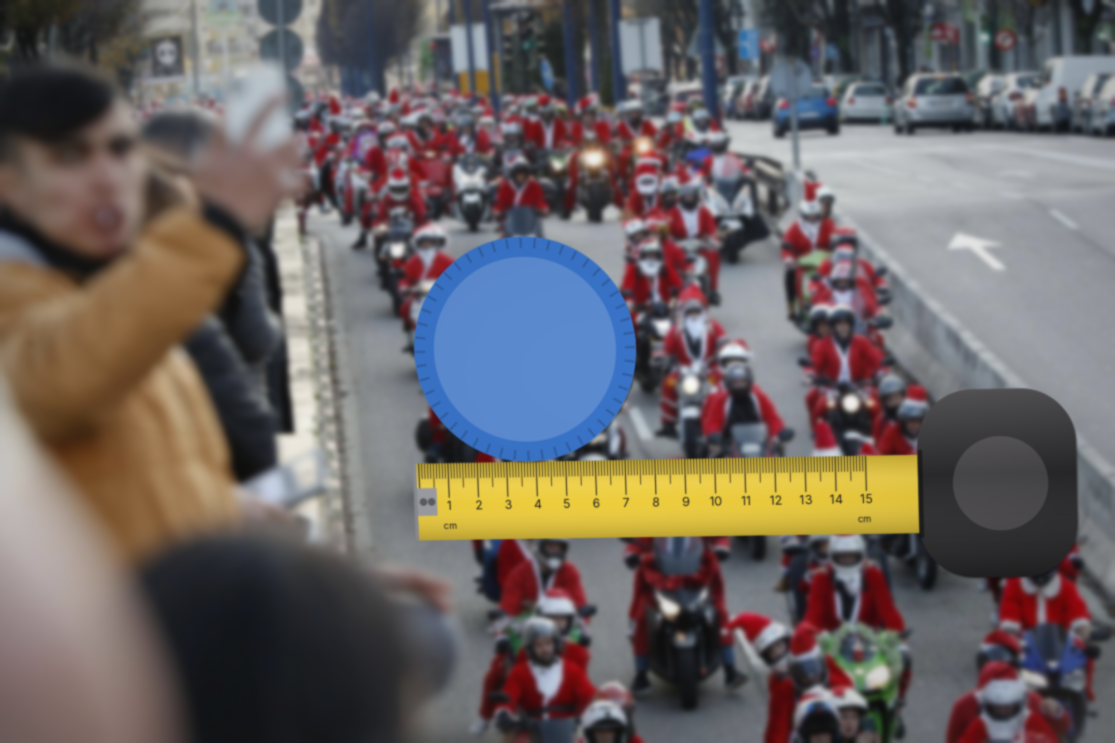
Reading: 7.5,cm
